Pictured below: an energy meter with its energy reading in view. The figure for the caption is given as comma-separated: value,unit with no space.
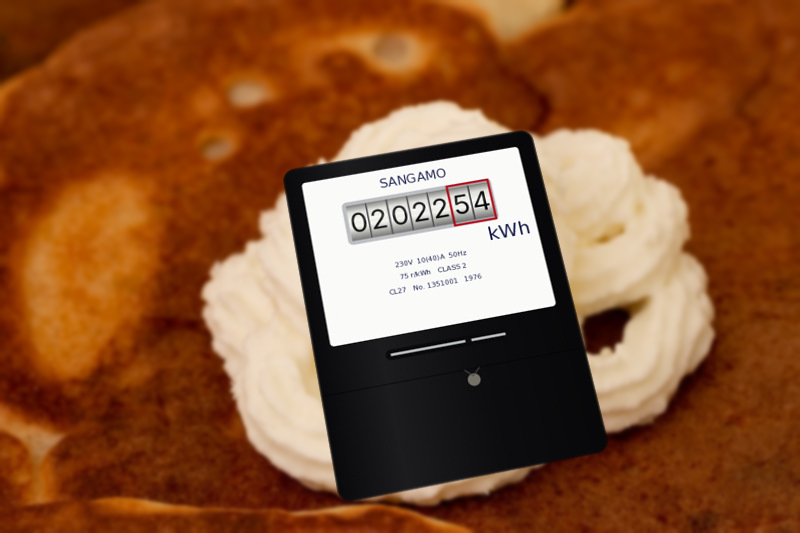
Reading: 2022.54,kWh
